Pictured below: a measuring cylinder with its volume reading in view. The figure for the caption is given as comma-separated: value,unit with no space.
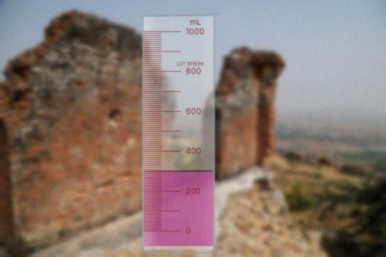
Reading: 300,mL
